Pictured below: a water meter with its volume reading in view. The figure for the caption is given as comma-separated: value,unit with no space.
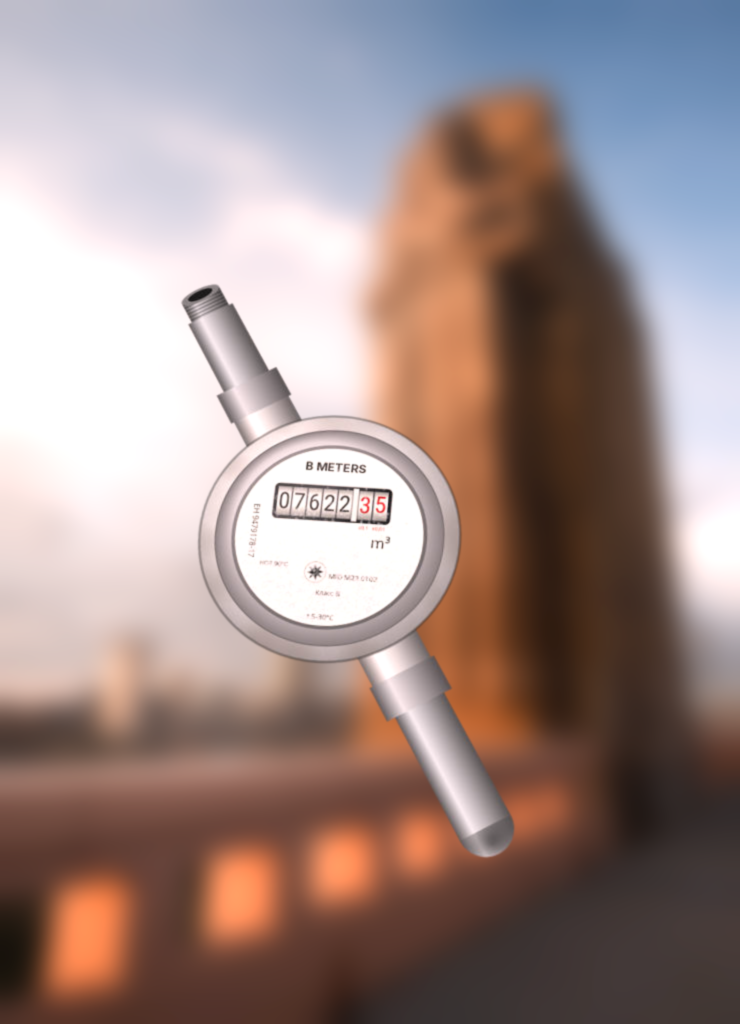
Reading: 7622.35,m³
